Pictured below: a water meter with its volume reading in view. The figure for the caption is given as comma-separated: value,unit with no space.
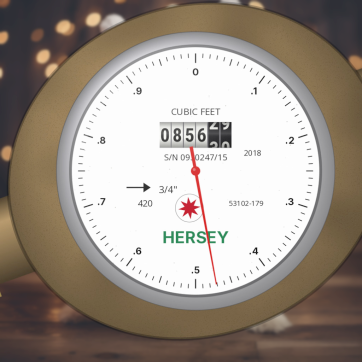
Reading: 85629.47,ft³
